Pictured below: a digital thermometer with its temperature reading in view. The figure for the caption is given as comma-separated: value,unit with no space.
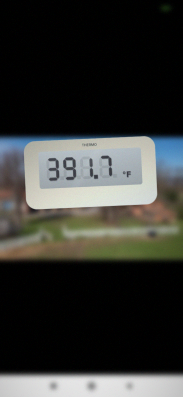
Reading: 391.7,°F
